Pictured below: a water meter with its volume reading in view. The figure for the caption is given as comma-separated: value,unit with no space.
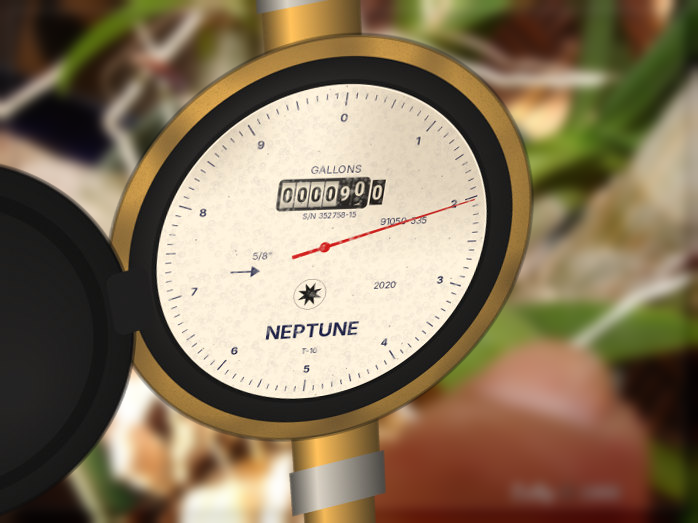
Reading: 902.0,gal
